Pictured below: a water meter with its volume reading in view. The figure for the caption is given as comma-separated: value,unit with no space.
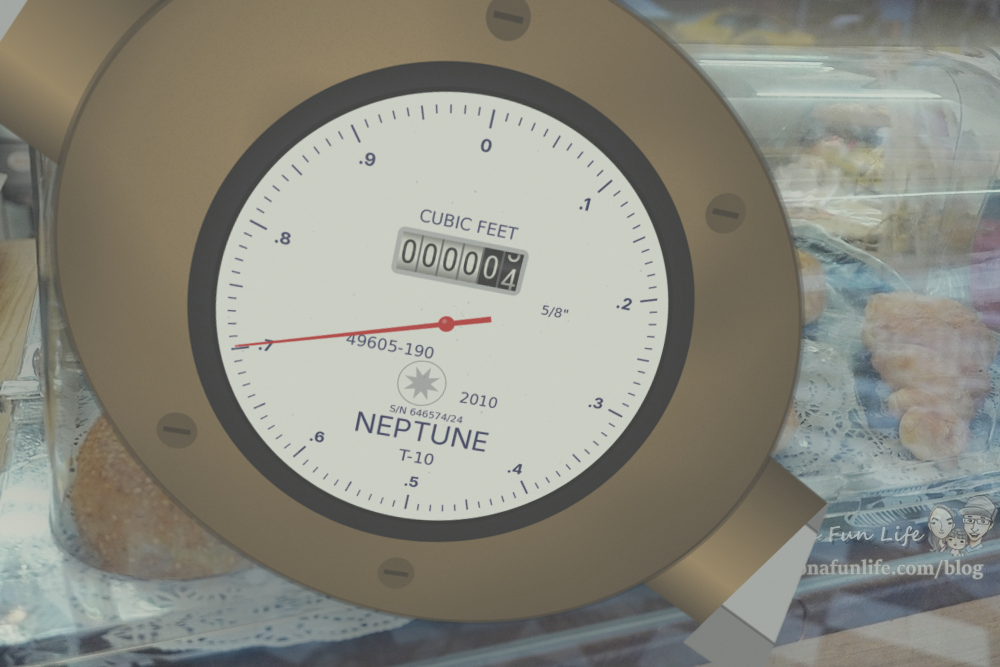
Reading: 3.70,ft³
